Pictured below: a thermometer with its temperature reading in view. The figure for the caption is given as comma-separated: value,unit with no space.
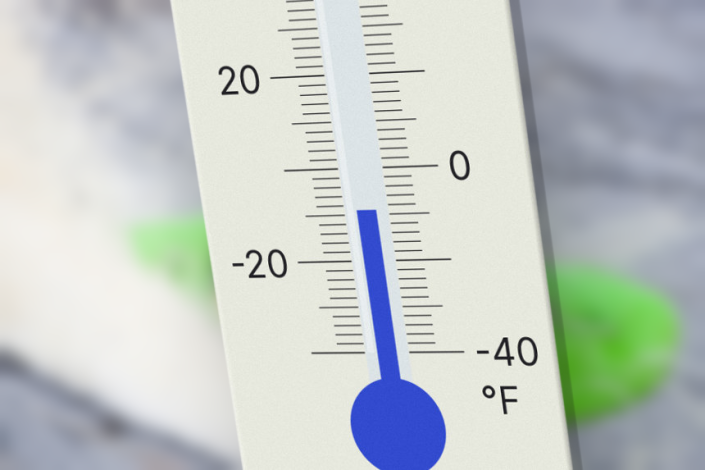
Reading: -9,°F
